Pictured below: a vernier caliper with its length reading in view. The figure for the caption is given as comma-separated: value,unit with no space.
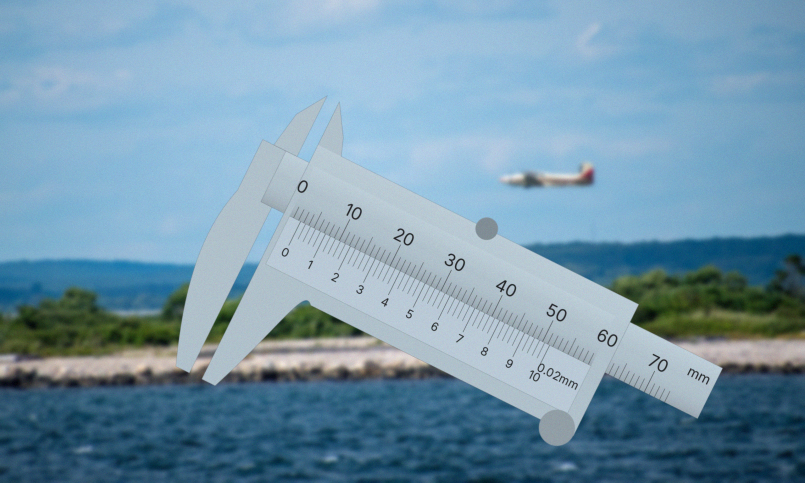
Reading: 2.4,mm
